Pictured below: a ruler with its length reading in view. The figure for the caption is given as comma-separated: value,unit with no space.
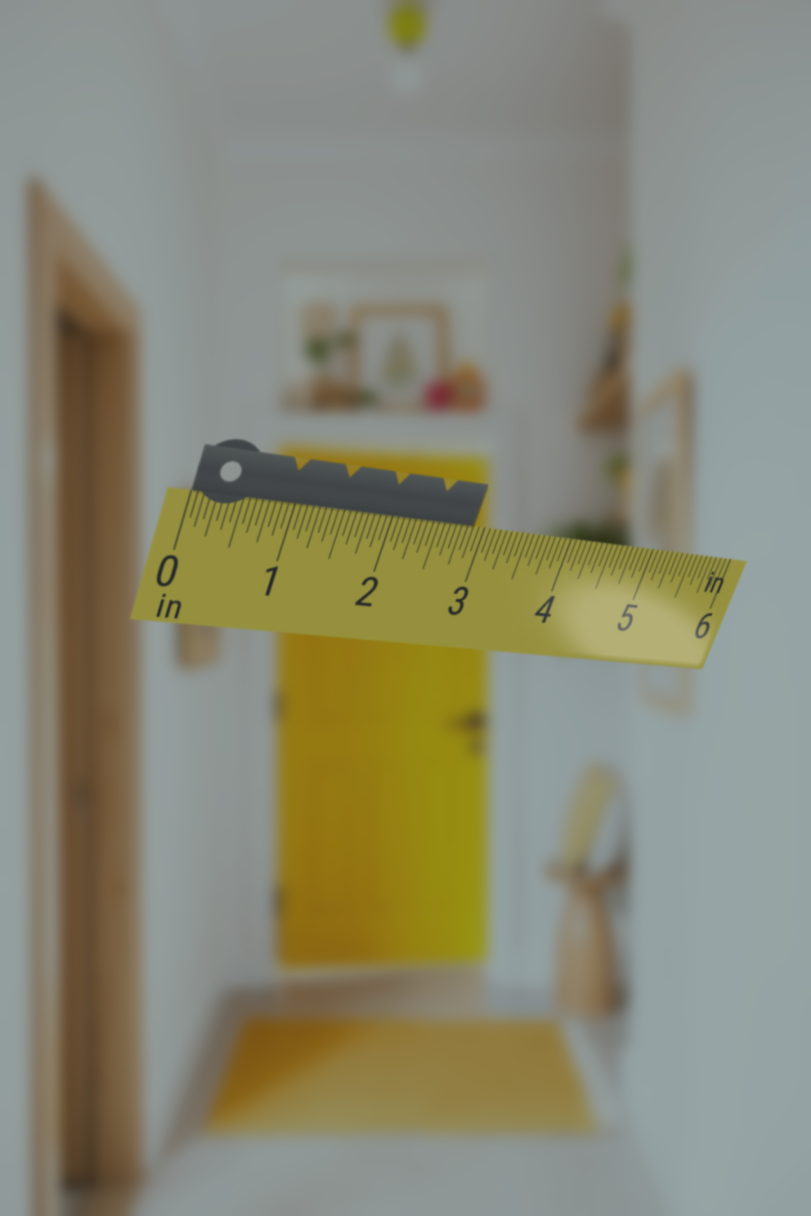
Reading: 2.875,in
